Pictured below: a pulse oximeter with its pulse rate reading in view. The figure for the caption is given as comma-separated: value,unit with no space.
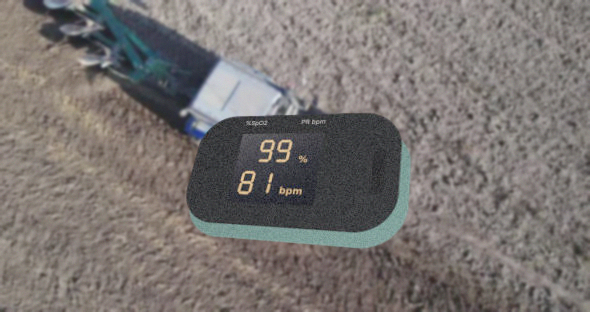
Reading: 81,bpm
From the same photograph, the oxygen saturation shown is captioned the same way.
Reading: 99,%
